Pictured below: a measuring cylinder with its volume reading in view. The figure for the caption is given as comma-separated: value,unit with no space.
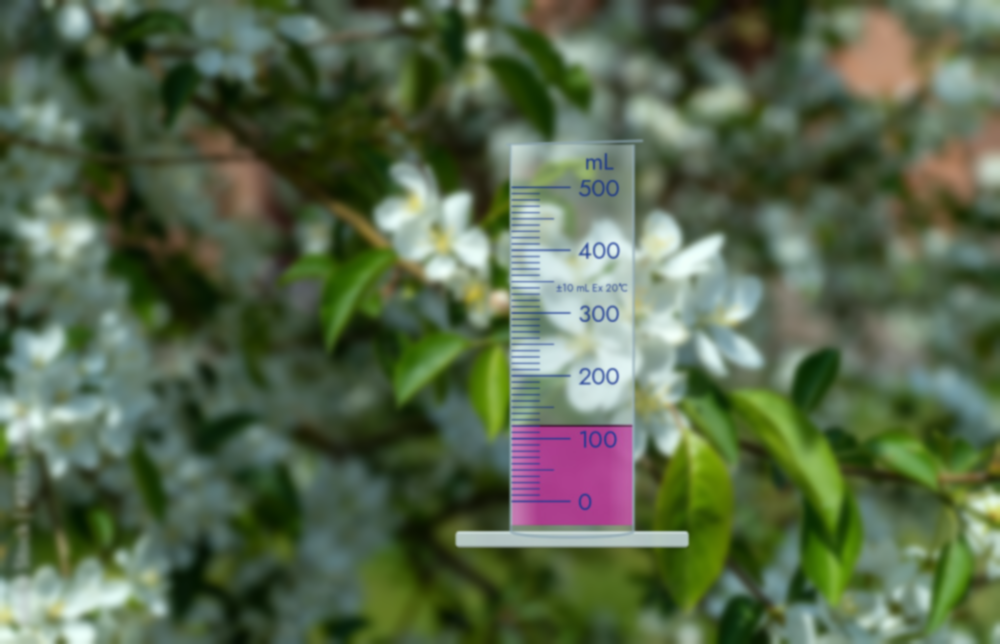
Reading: 120,mL
